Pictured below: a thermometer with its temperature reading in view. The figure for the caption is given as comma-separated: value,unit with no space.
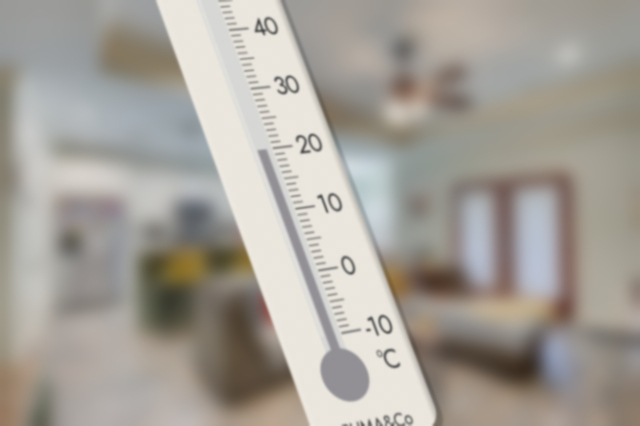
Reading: 20,°C
